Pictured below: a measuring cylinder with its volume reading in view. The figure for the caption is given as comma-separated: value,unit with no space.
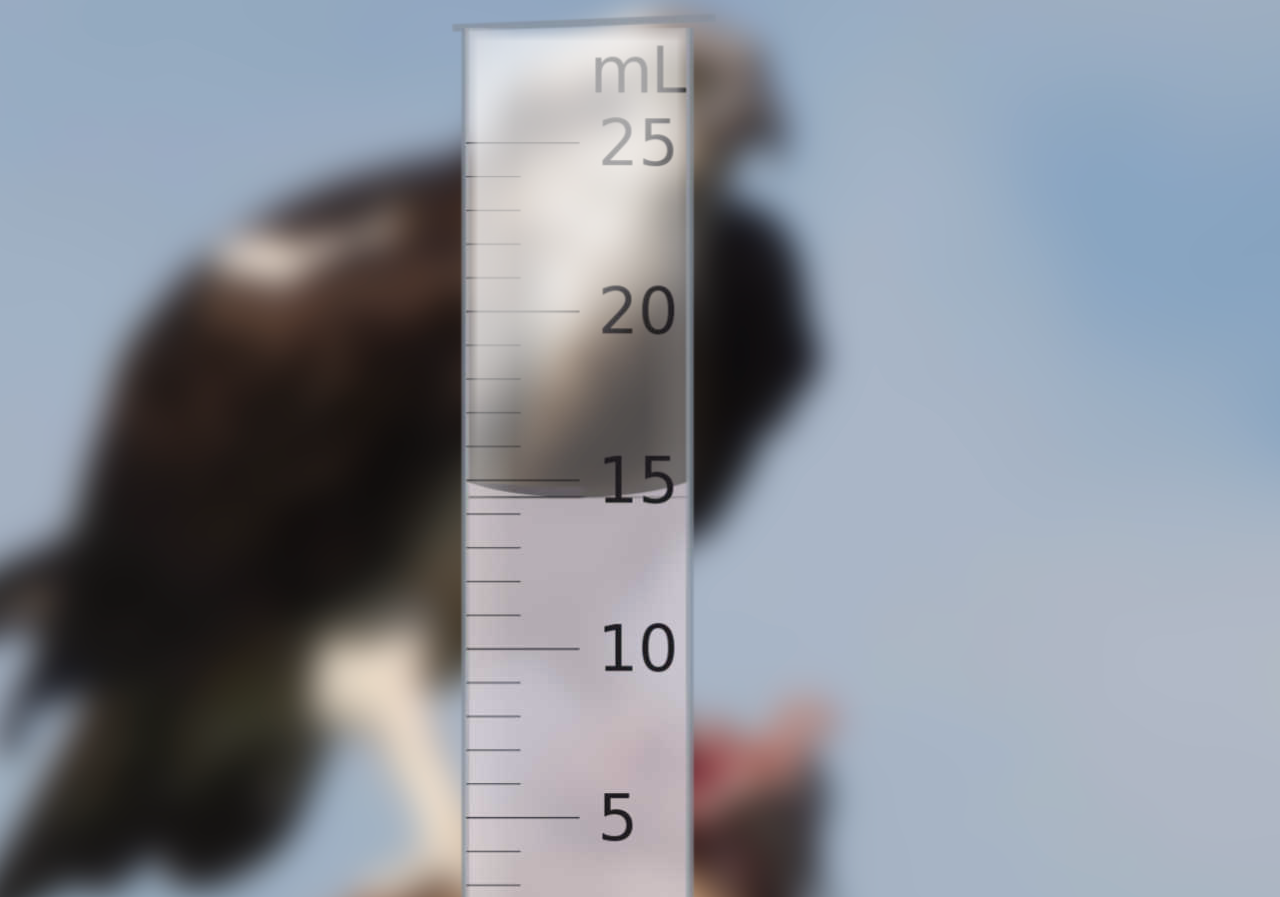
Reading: 14.5,mL
